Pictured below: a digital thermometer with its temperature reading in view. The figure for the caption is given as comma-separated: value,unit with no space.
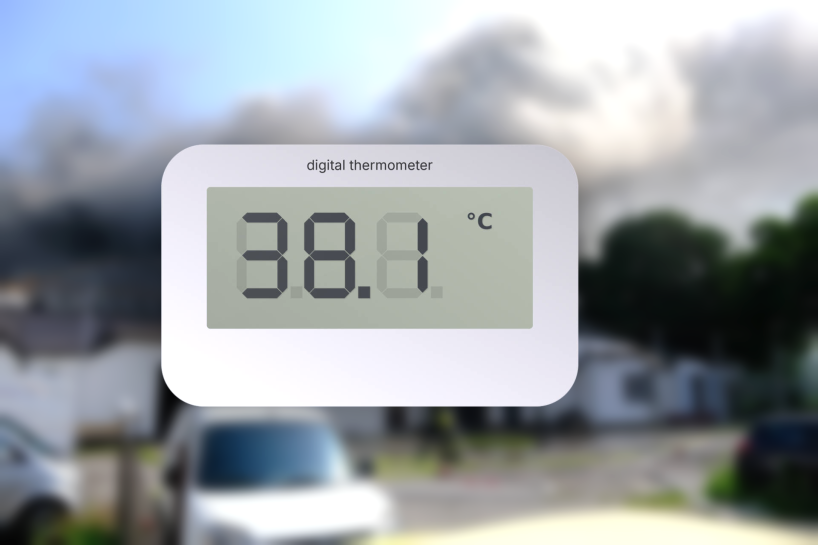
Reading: 38.1,°C
